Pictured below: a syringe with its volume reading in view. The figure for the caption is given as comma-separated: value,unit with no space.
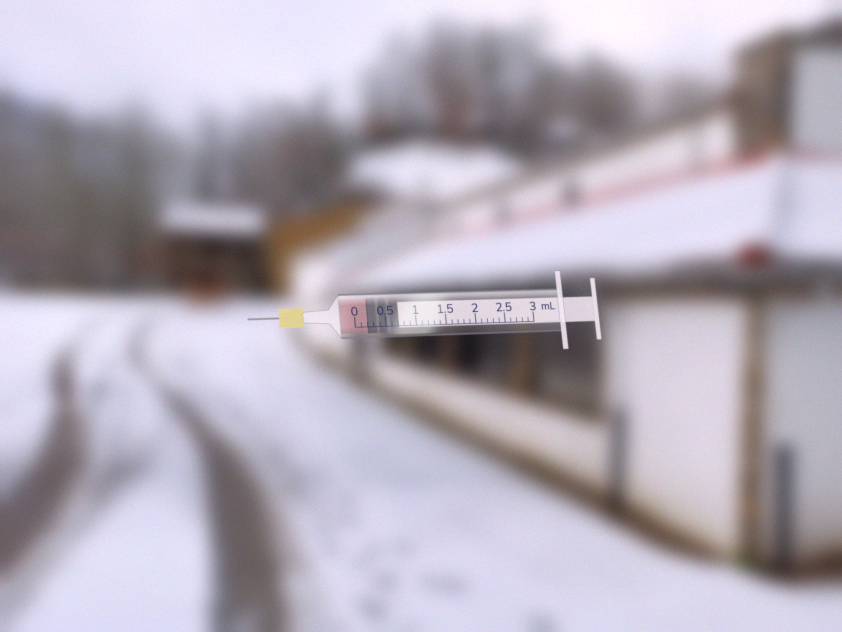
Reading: 0.2,mL
